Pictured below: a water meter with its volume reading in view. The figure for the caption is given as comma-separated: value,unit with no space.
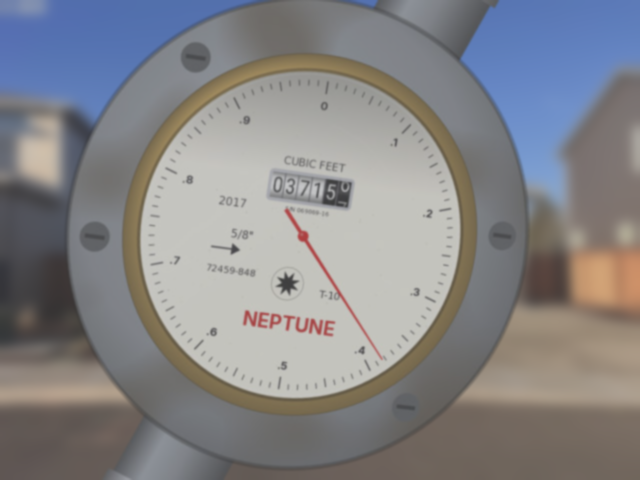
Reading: 37156.38,ft³
